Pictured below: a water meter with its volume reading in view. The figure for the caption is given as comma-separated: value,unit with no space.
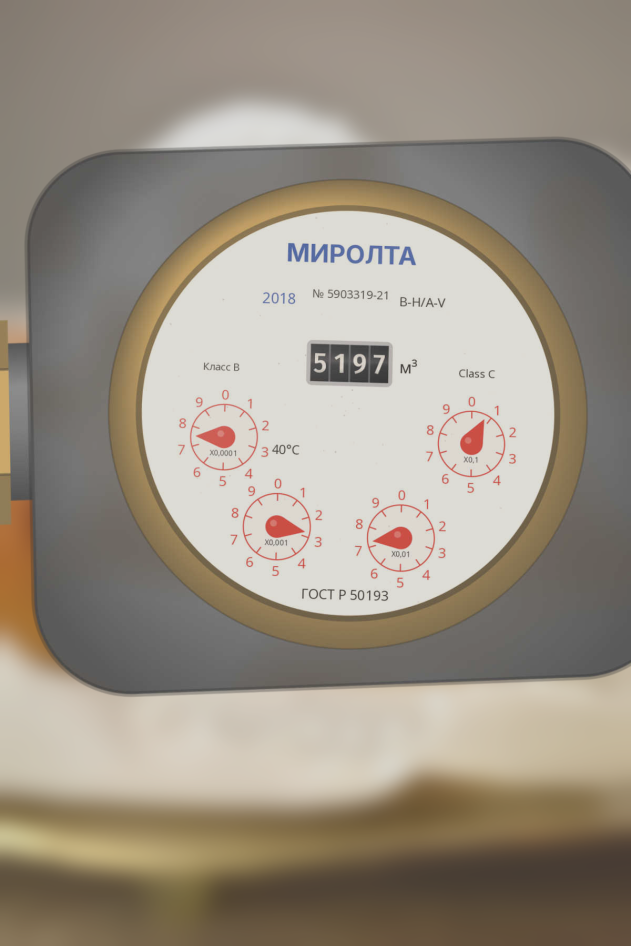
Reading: 5197.0727,m³
